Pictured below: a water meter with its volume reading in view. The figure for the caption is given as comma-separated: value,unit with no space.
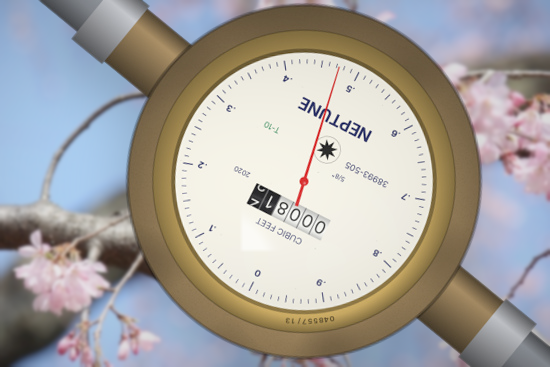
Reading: 812.47,ft³
